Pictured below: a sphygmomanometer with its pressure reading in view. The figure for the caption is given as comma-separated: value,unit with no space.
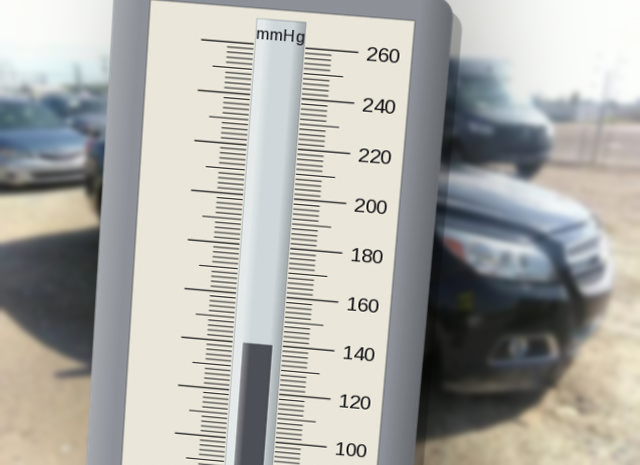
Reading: 140,mmHg
